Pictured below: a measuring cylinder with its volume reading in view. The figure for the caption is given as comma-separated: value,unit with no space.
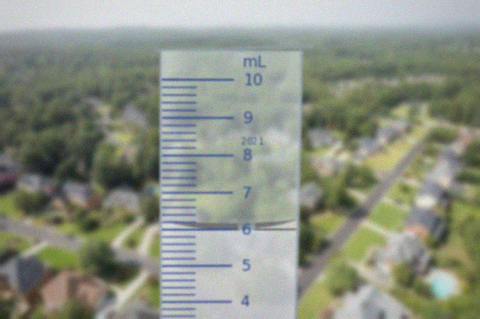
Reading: 6,mL
